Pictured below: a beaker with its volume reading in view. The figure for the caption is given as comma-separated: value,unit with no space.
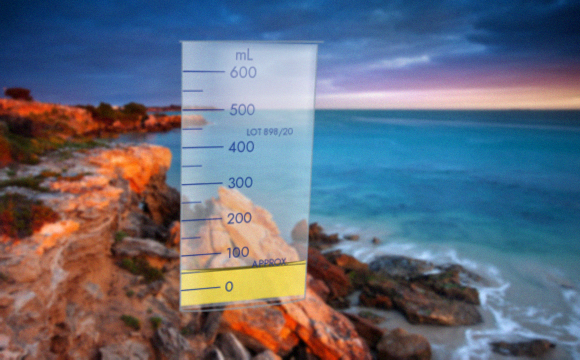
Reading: 50,mL
